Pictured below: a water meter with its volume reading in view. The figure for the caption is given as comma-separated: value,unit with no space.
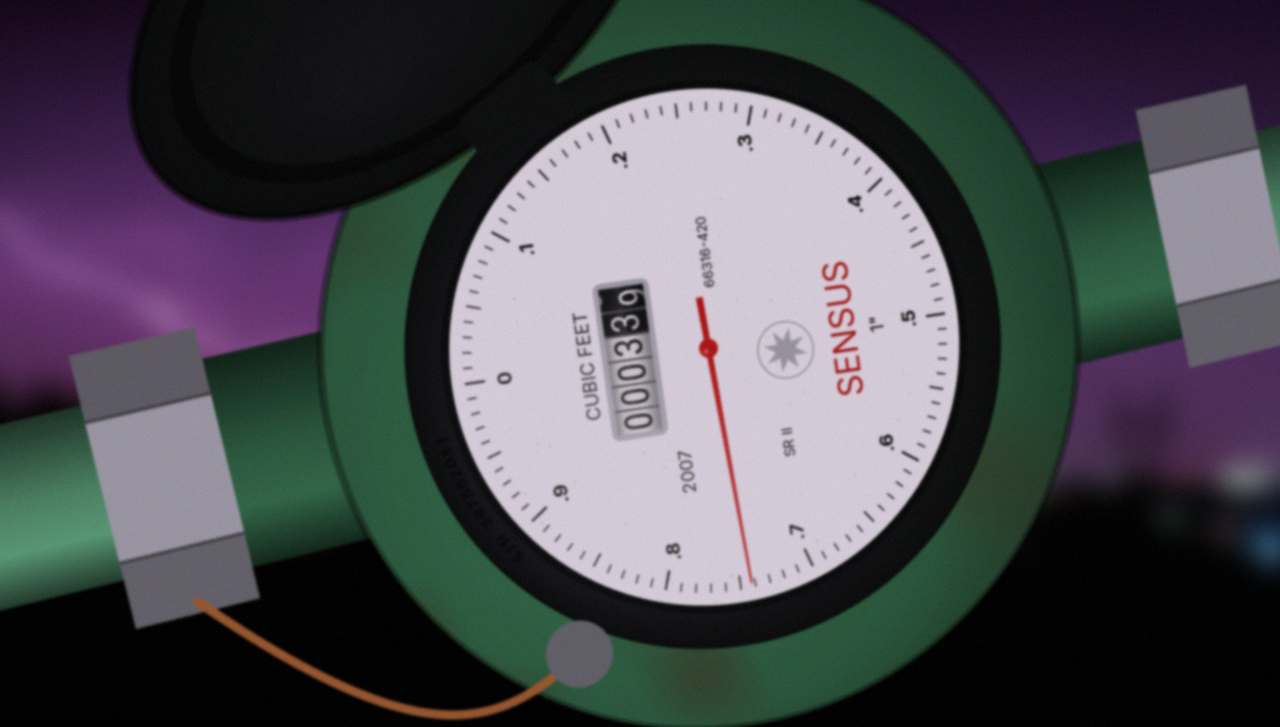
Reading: 338.74,ft³
